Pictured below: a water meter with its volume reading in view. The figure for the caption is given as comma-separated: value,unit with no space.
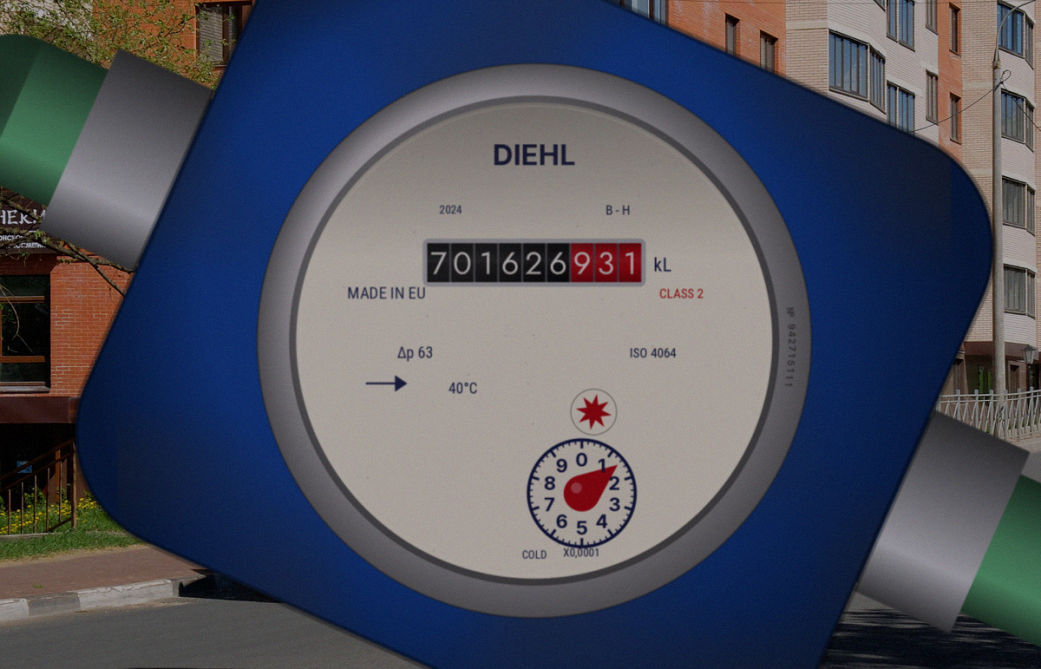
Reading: 701626.9311,kL
